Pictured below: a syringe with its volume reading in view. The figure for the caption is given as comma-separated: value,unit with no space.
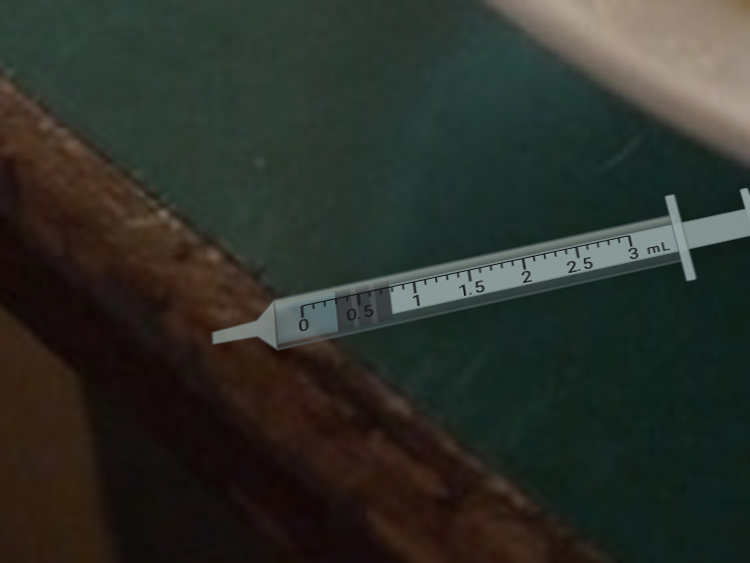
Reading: 0.3,mL
